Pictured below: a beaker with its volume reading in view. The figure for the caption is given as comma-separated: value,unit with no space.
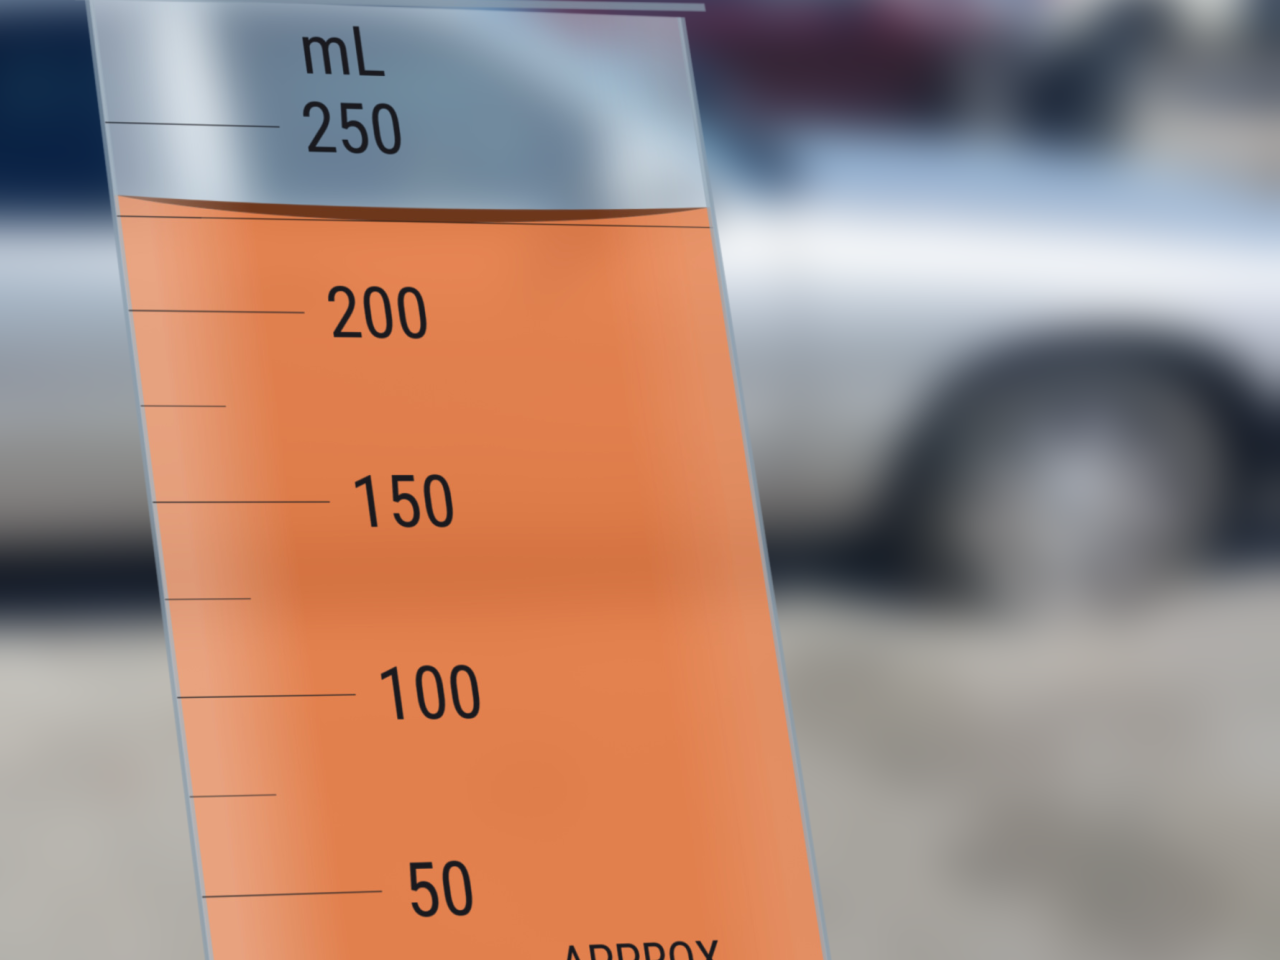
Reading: 225,mL
